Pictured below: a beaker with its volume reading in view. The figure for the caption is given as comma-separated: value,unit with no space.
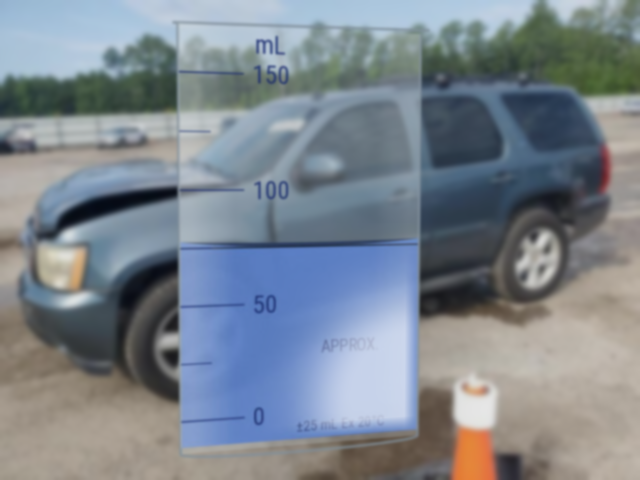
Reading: 75,mL
